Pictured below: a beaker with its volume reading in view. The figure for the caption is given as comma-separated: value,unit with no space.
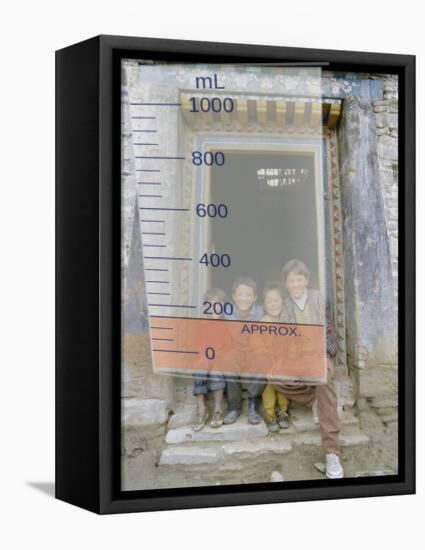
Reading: 150,mL
